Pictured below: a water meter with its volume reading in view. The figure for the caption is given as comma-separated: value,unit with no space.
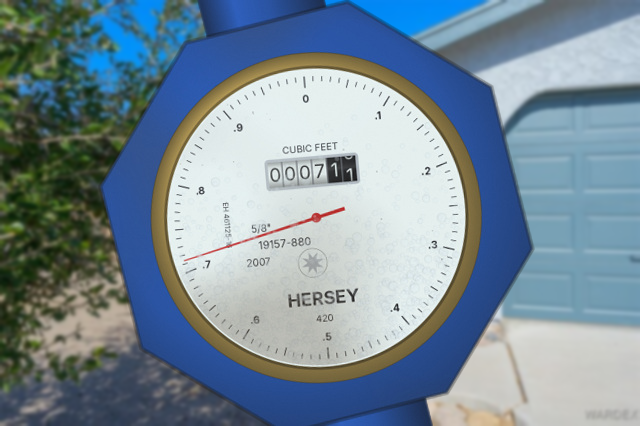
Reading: 710.71,ft³
